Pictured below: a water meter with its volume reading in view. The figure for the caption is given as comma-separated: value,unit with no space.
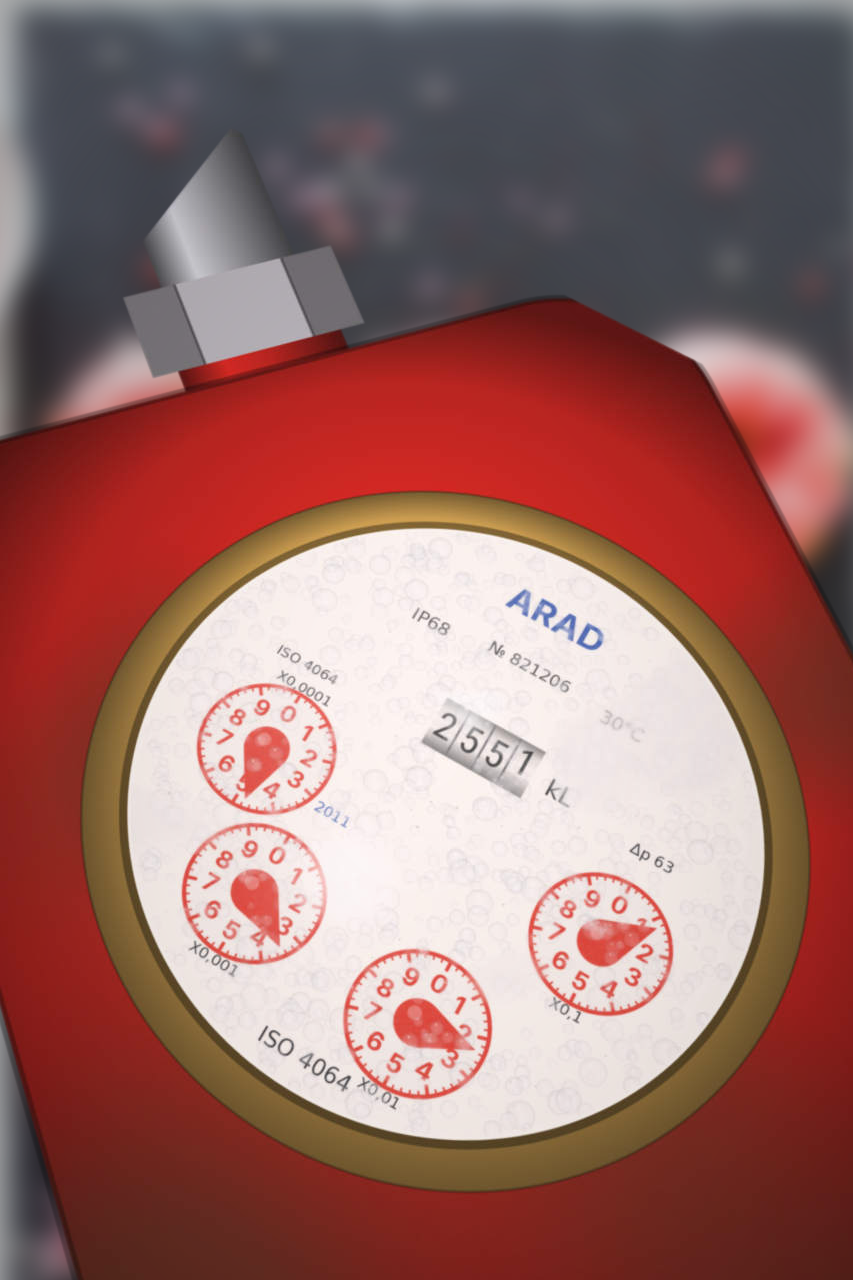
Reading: 2551.1234,kL
